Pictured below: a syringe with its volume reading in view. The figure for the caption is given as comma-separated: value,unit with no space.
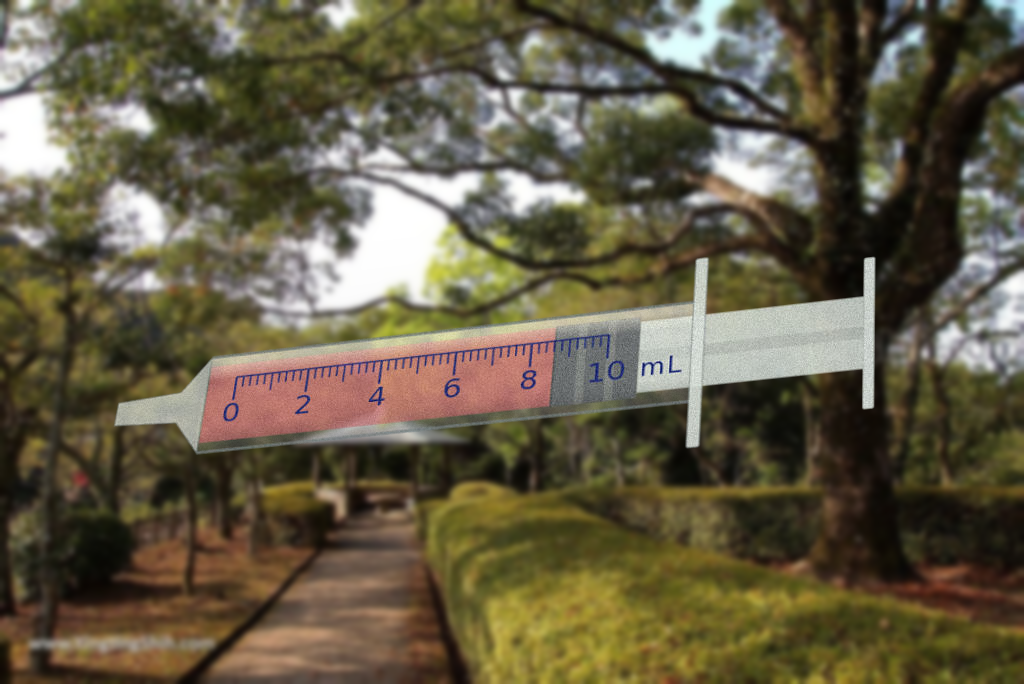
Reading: 8.6,mL
